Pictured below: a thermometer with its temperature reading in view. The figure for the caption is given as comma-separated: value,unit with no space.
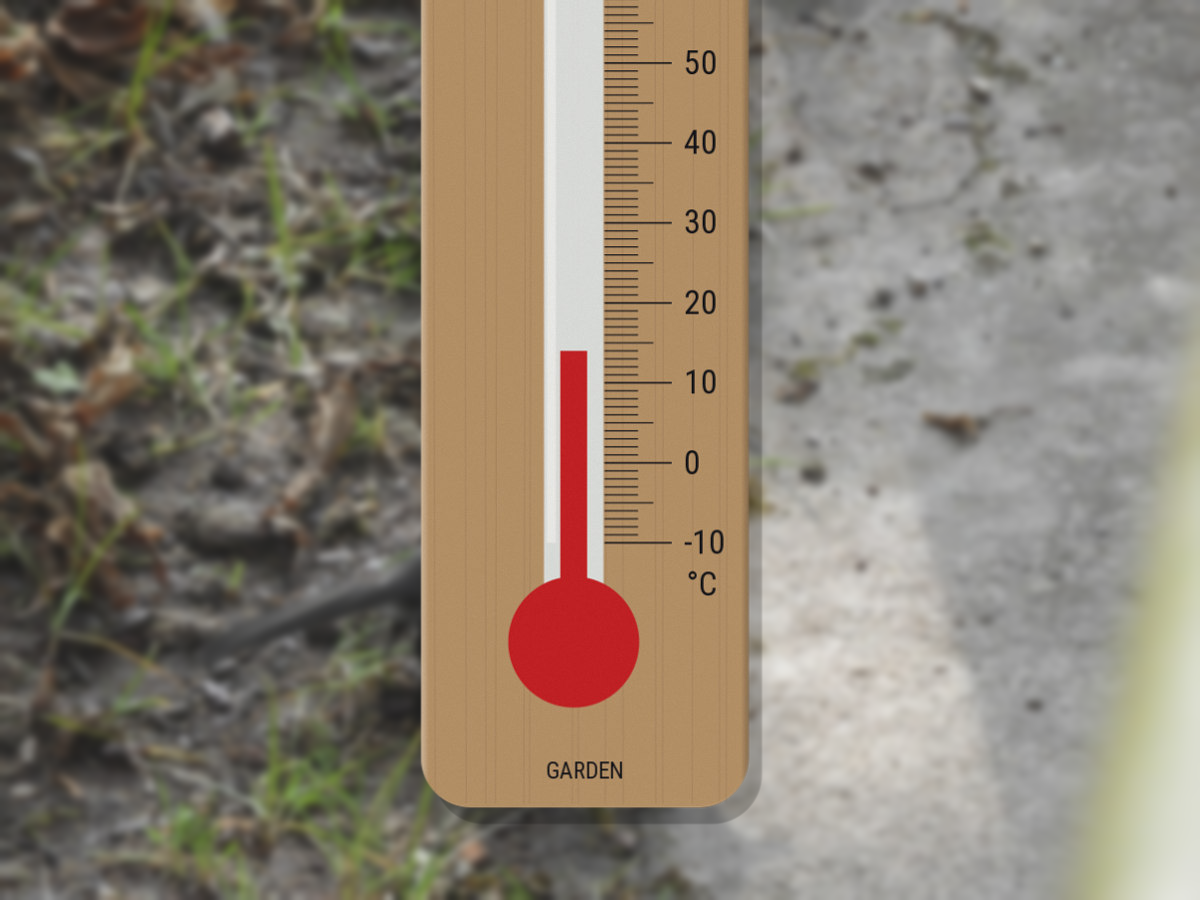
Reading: 14,°C
